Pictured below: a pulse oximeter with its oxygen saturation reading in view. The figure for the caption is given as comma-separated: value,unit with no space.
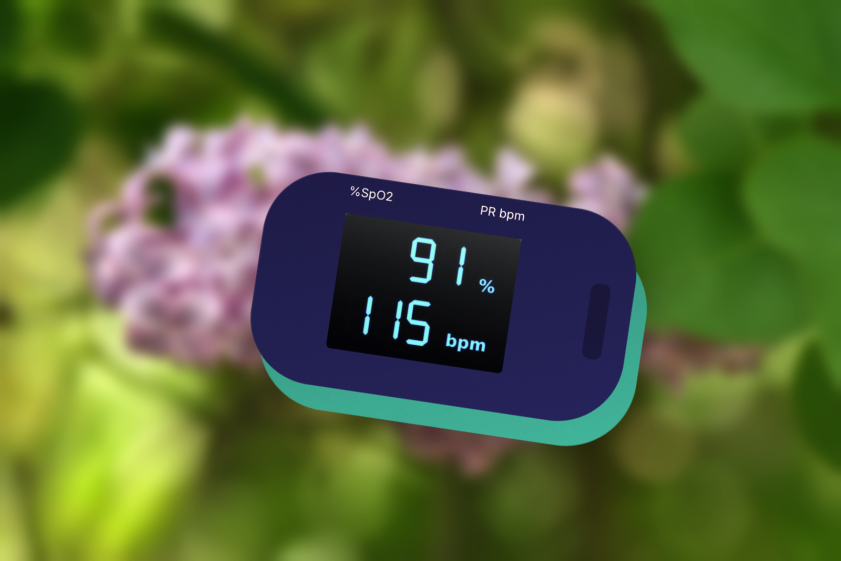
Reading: 91,%
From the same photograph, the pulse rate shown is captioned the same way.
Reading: 115,bpm
